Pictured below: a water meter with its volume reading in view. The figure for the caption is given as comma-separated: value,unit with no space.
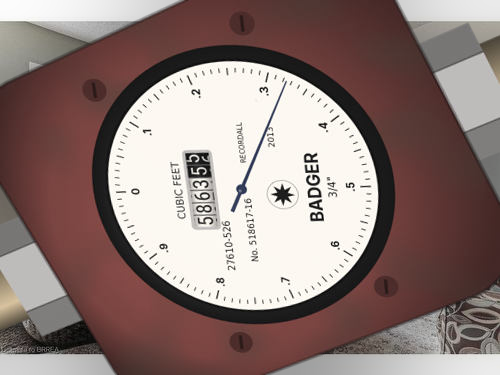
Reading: 586355.32,ft³
